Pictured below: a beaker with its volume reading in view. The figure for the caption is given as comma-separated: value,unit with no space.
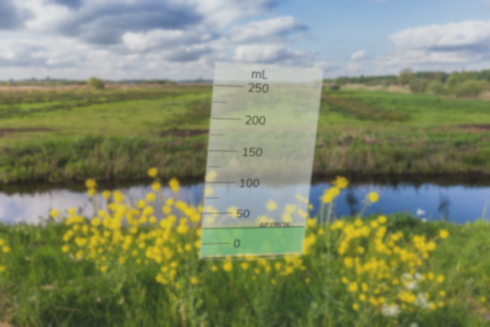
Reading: 25,mL
